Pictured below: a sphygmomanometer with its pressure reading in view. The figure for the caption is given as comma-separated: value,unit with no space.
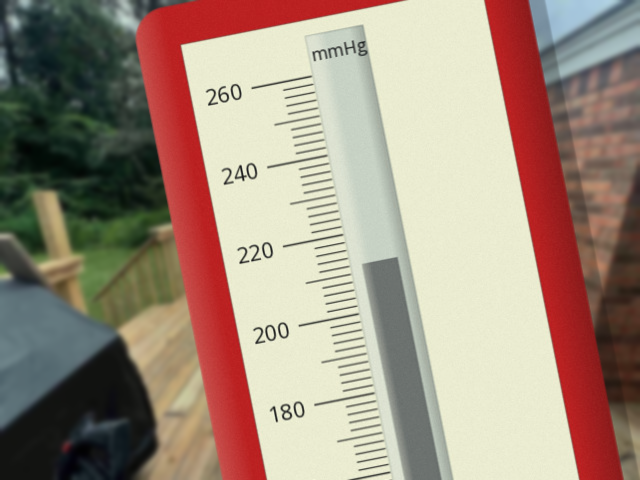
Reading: 212,mmHg
